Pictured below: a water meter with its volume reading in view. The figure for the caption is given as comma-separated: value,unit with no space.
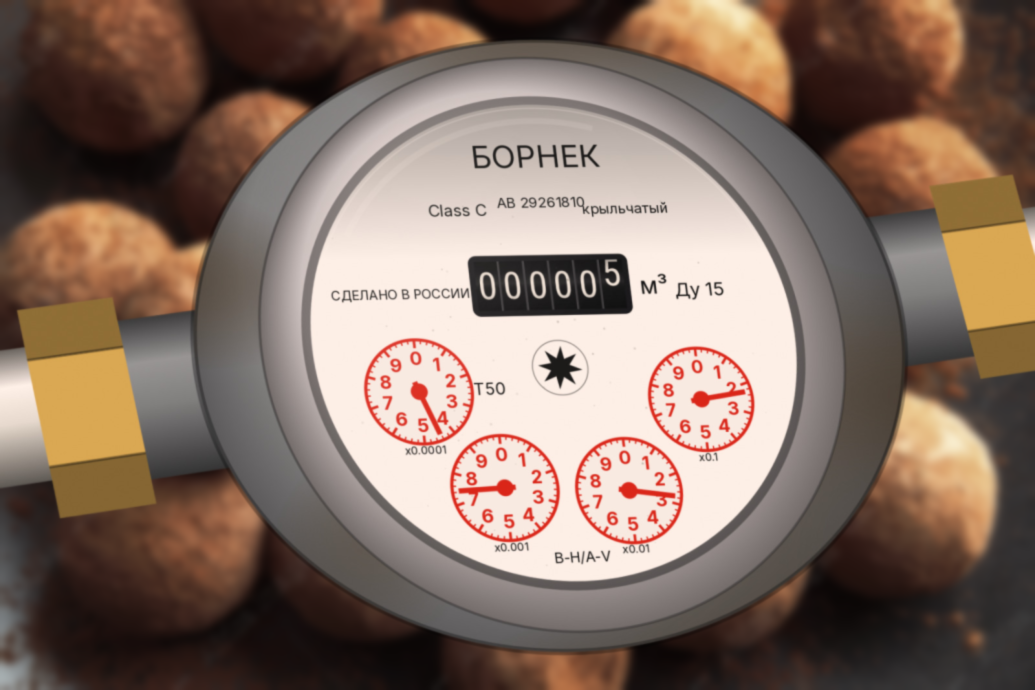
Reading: 5.2274,m³
